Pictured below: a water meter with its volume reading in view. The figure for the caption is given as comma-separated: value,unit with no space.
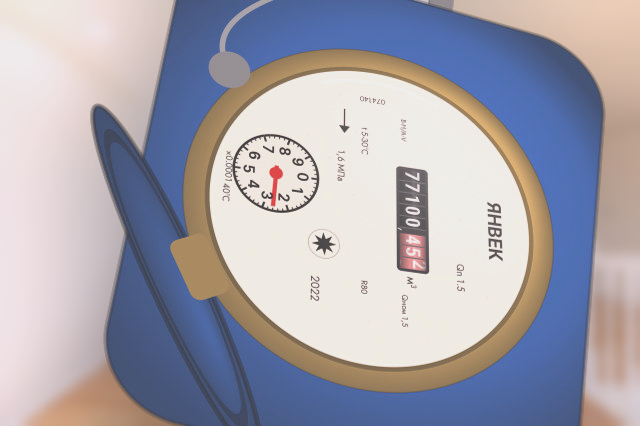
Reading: 77100.4522,m³
